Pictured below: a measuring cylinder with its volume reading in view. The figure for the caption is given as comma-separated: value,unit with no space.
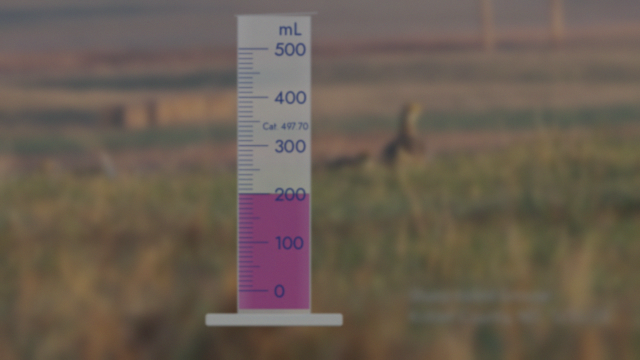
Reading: 200,mL
